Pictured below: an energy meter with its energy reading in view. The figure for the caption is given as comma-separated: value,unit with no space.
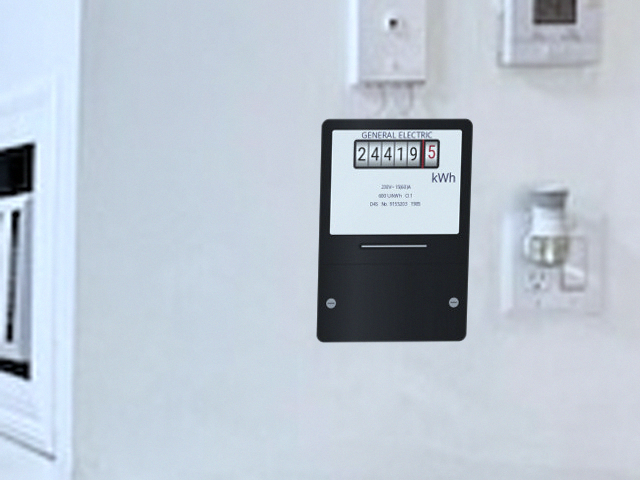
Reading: 24419.5,kWh
